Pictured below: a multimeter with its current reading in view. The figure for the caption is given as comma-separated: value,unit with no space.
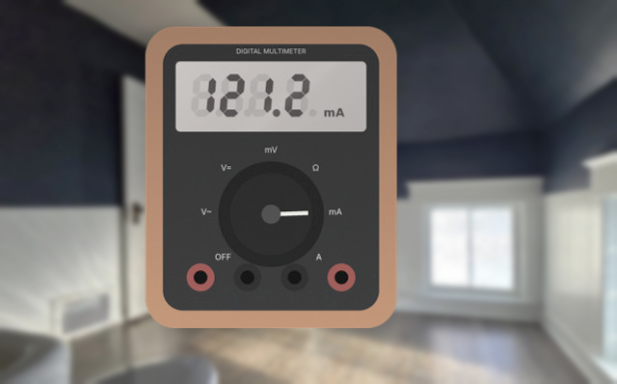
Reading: 121.2,mA
